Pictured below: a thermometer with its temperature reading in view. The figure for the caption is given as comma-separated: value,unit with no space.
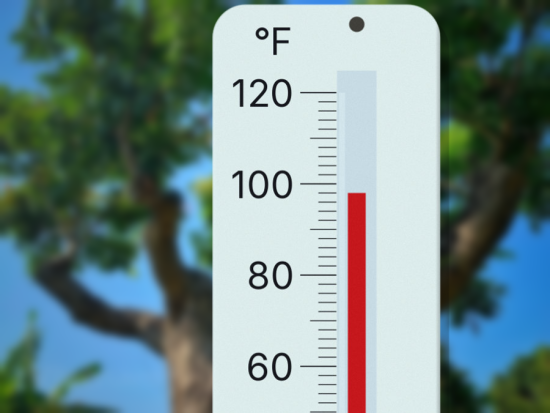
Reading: 98,°F
